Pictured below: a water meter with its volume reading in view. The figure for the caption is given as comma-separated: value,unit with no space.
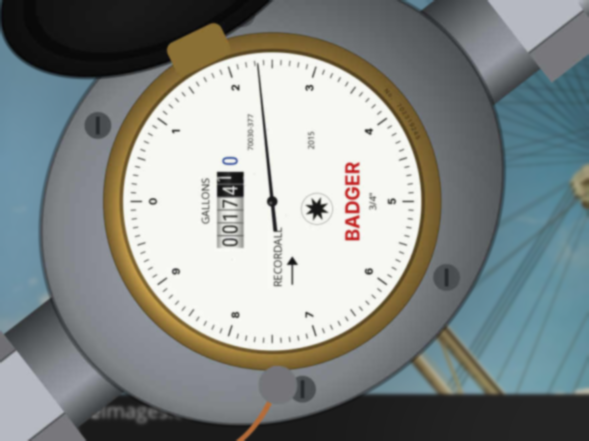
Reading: 17412.3,gal
